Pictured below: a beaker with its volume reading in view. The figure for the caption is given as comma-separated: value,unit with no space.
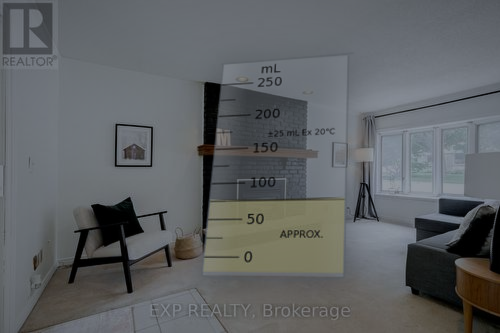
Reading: 75,mL
